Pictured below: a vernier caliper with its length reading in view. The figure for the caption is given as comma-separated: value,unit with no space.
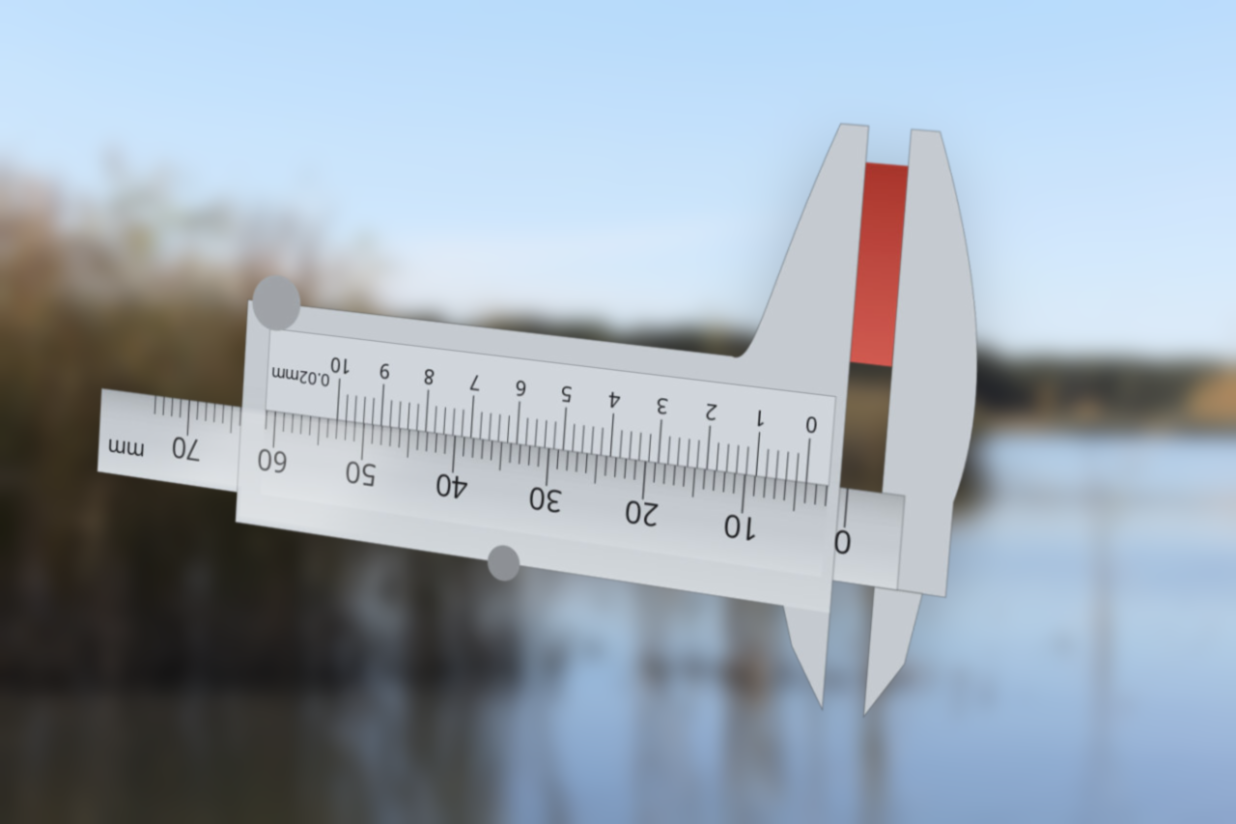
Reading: 4.0,mm
